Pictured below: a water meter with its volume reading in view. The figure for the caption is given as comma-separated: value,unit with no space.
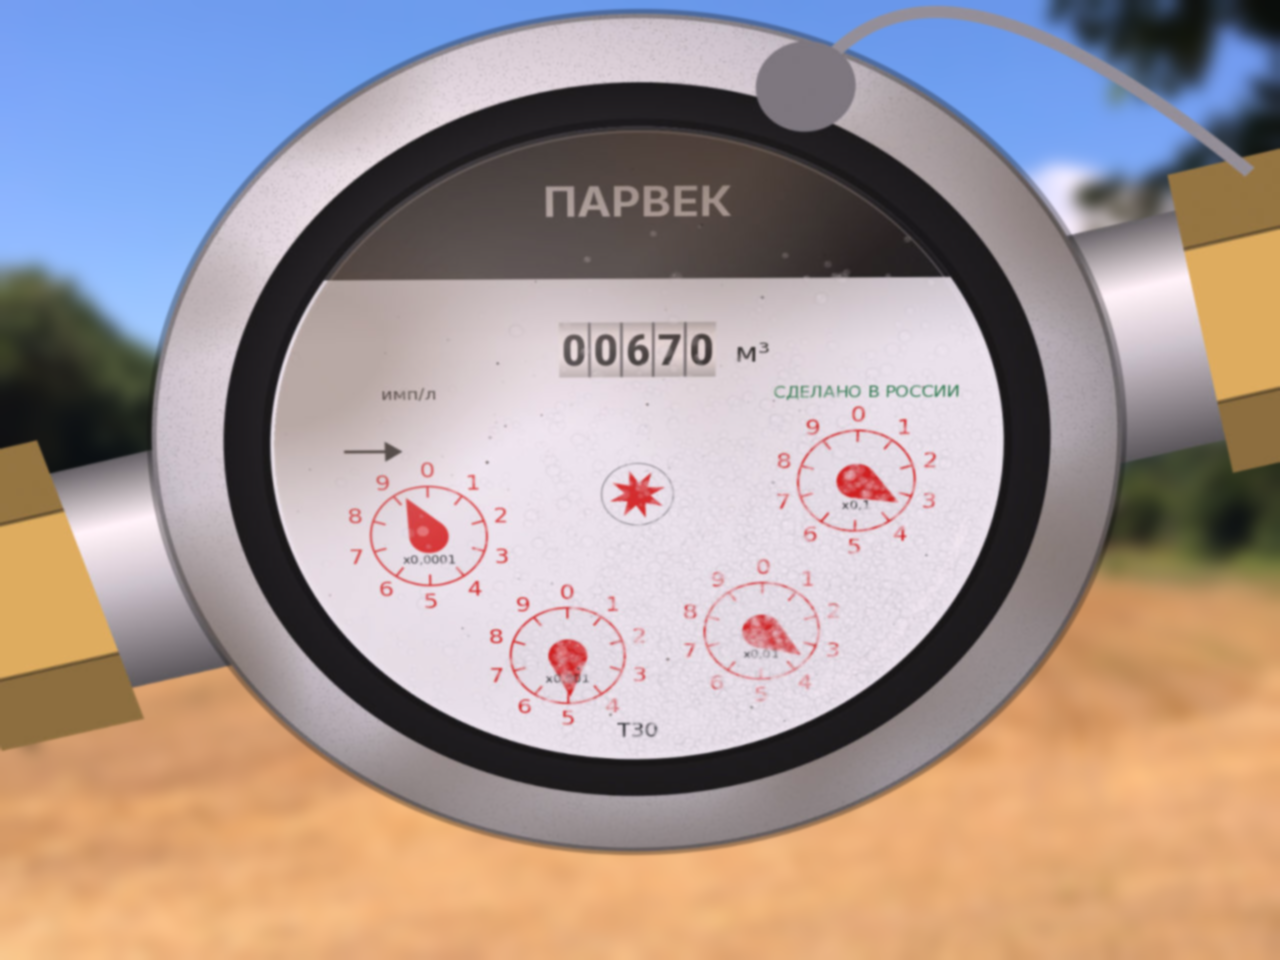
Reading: 670.3349,m³
